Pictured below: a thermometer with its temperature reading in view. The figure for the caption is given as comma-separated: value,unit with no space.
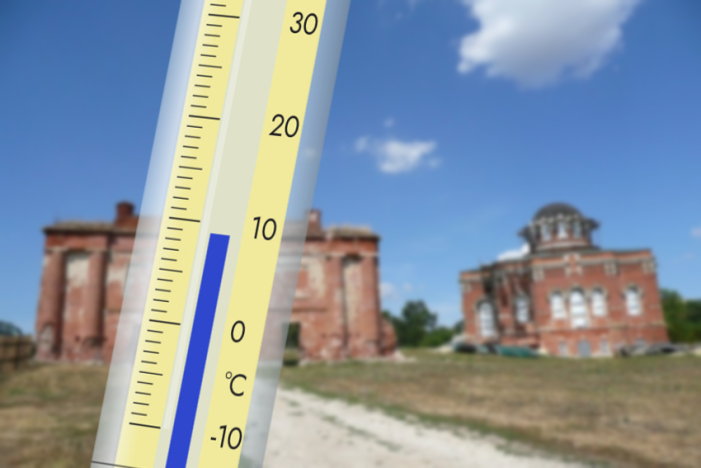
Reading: 9,°C
